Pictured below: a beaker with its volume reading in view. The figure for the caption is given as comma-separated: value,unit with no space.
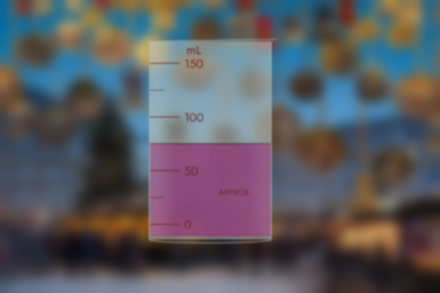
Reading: 75,mL
